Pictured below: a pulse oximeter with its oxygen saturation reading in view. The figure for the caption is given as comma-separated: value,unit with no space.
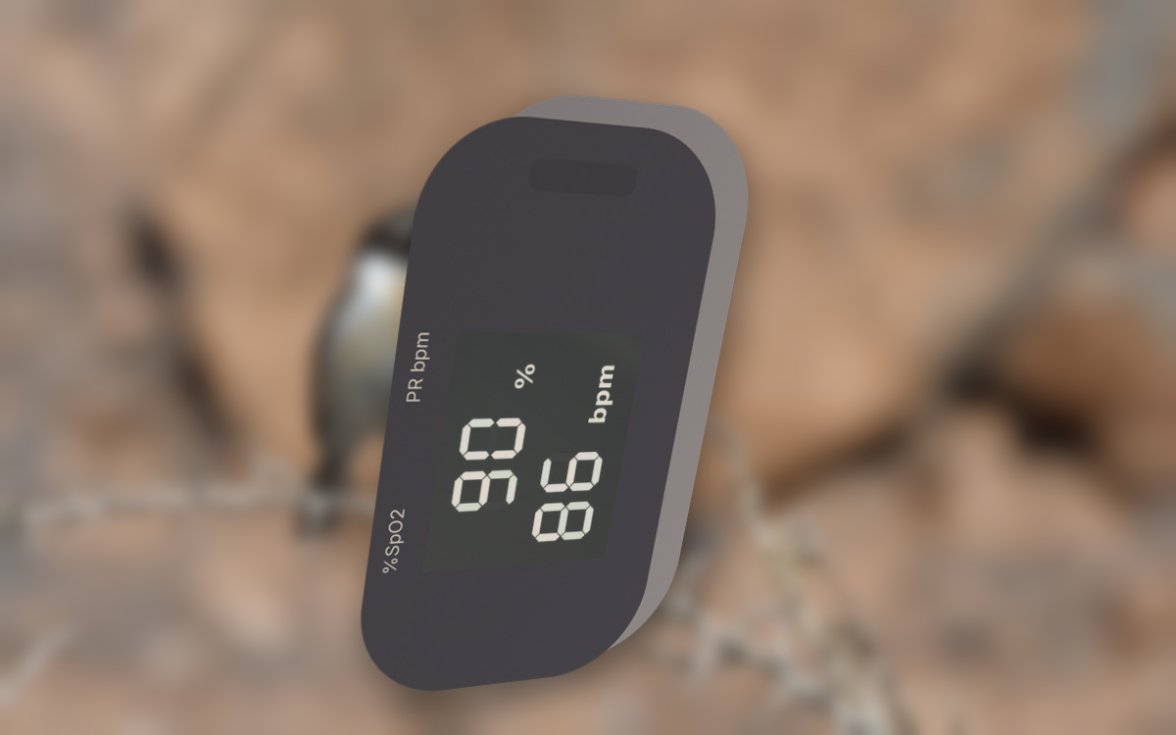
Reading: 90,%
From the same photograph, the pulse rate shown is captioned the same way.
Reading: 86,bpm
